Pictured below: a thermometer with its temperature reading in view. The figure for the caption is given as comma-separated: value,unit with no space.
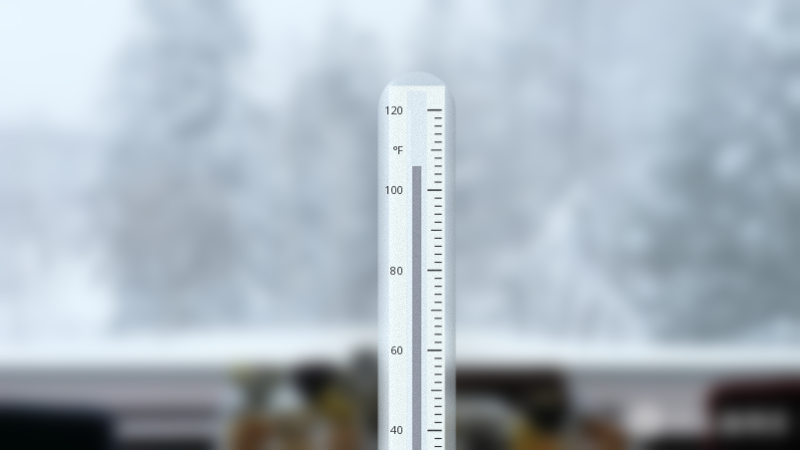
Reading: 106,°F
